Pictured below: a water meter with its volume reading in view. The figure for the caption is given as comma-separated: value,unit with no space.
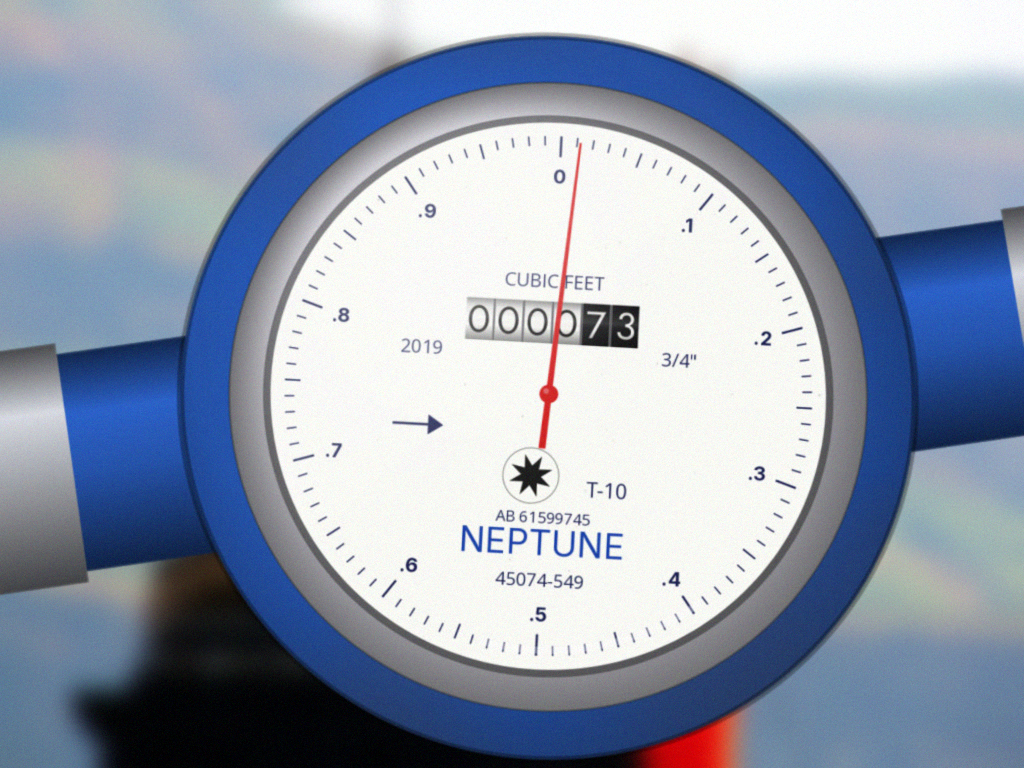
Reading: 73.01,ft³
